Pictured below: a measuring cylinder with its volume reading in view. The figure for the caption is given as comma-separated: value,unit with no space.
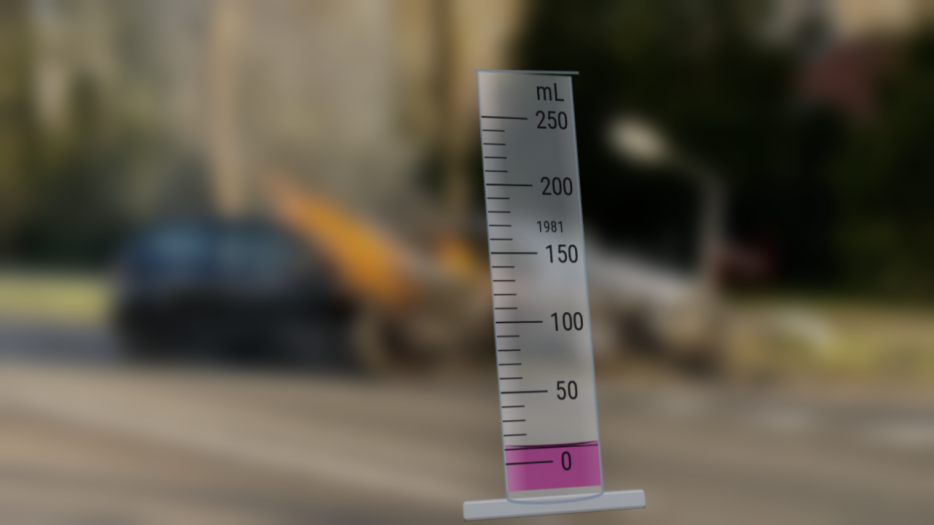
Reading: 10,mL
